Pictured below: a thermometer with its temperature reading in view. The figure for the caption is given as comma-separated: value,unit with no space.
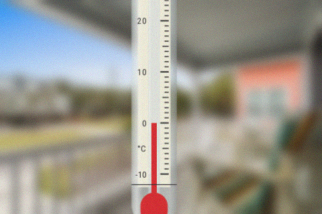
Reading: 0,°C
